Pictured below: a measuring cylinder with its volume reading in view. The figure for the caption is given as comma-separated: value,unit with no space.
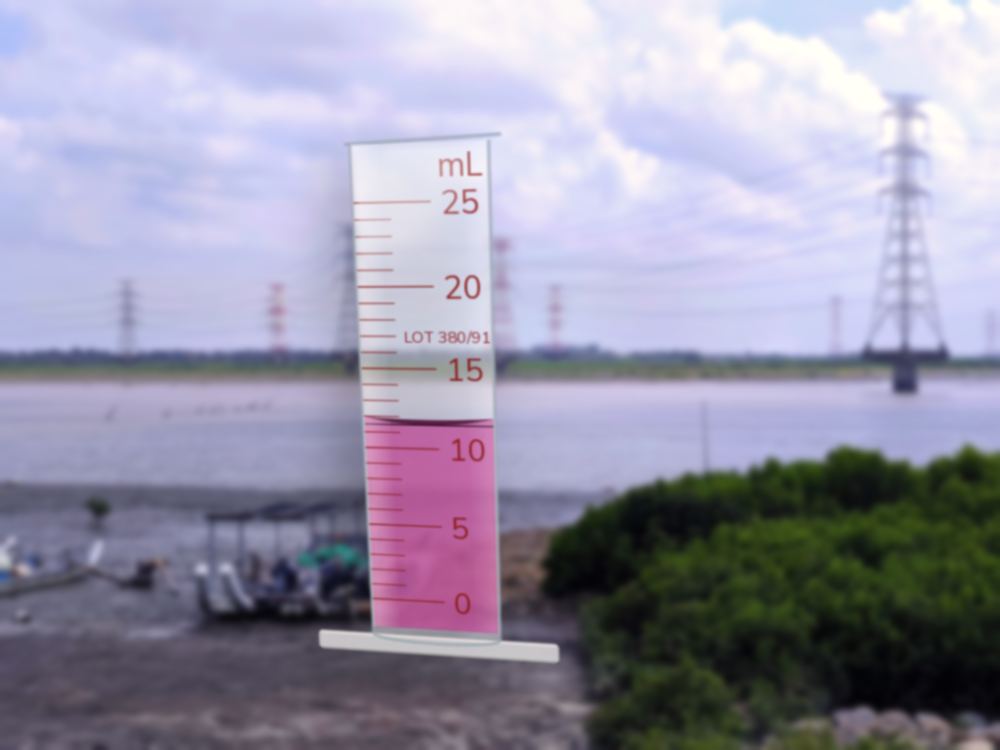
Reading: 11.5,mL
